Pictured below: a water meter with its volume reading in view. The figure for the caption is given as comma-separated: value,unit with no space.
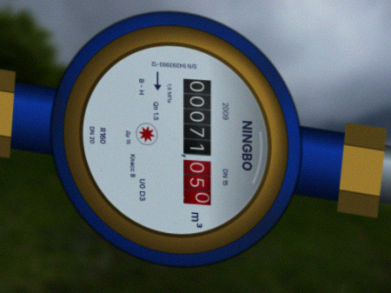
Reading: 71.050,m³
